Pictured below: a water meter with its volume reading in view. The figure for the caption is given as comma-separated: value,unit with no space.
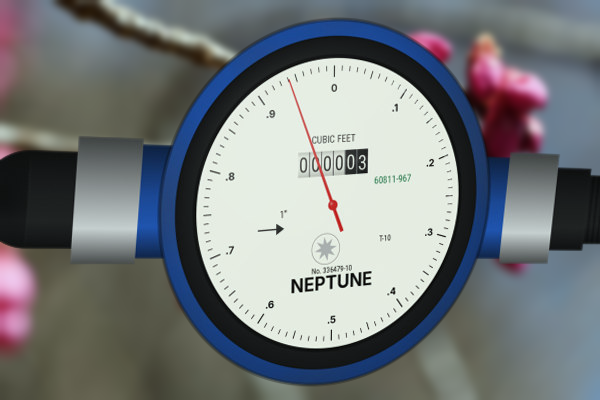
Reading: 2.94,ft³
